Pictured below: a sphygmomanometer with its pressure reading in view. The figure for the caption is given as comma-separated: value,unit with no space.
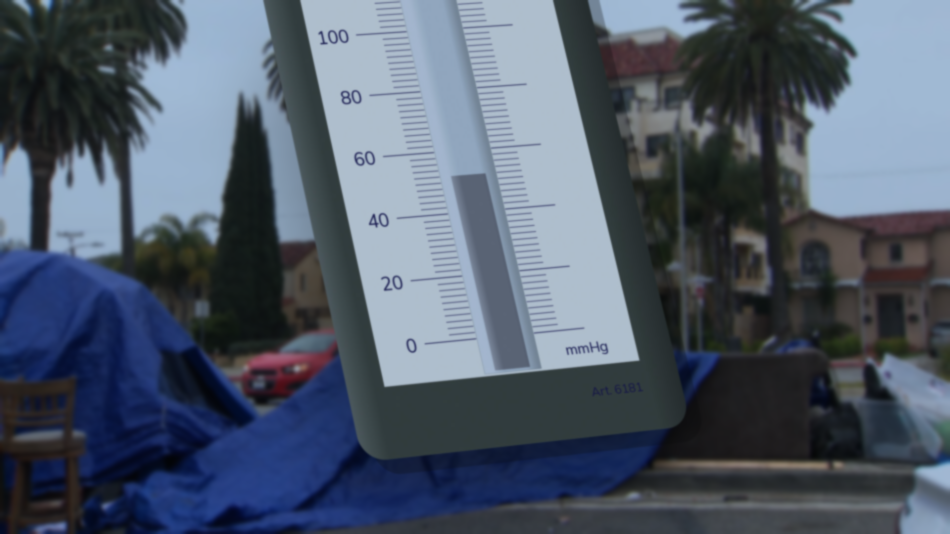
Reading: 52,mmHg
